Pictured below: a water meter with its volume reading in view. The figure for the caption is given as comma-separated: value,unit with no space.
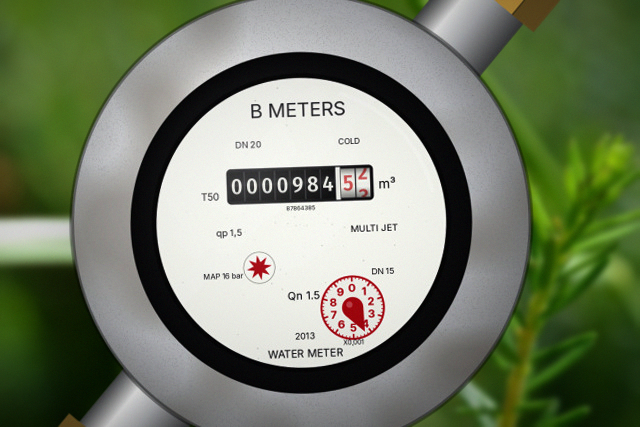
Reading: 984.524,m³
